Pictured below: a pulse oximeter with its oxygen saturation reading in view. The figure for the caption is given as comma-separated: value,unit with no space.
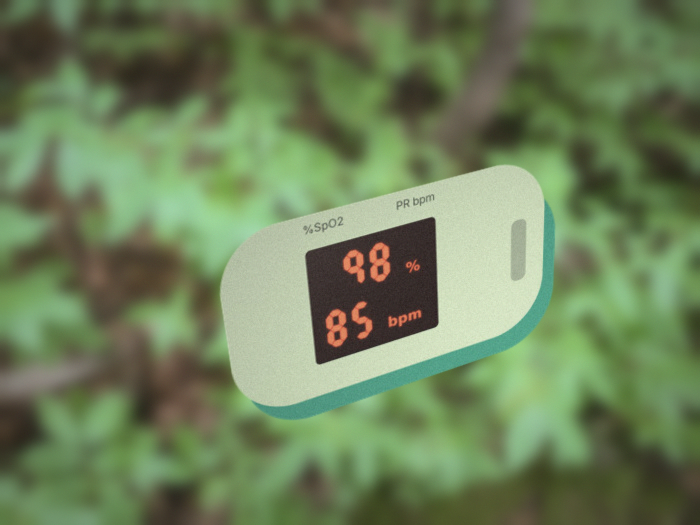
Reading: 98,%
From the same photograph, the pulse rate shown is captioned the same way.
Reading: 85,bpm
